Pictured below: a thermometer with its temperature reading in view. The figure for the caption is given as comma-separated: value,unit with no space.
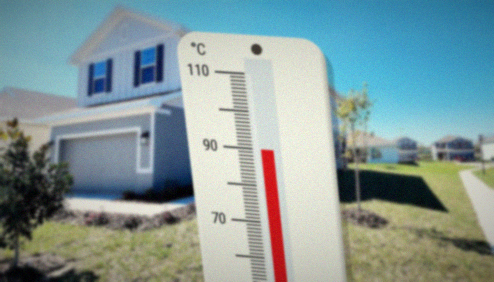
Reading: 90,°C
